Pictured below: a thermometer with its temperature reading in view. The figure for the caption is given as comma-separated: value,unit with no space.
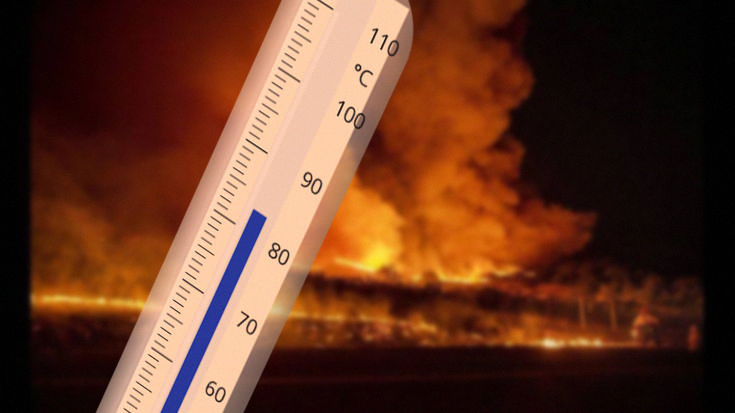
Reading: 83,°C
